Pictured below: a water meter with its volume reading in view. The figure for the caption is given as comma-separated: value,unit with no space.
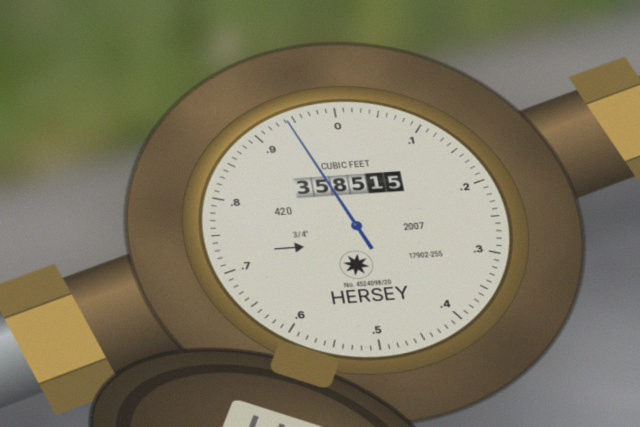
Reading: 358514.94,ft³
